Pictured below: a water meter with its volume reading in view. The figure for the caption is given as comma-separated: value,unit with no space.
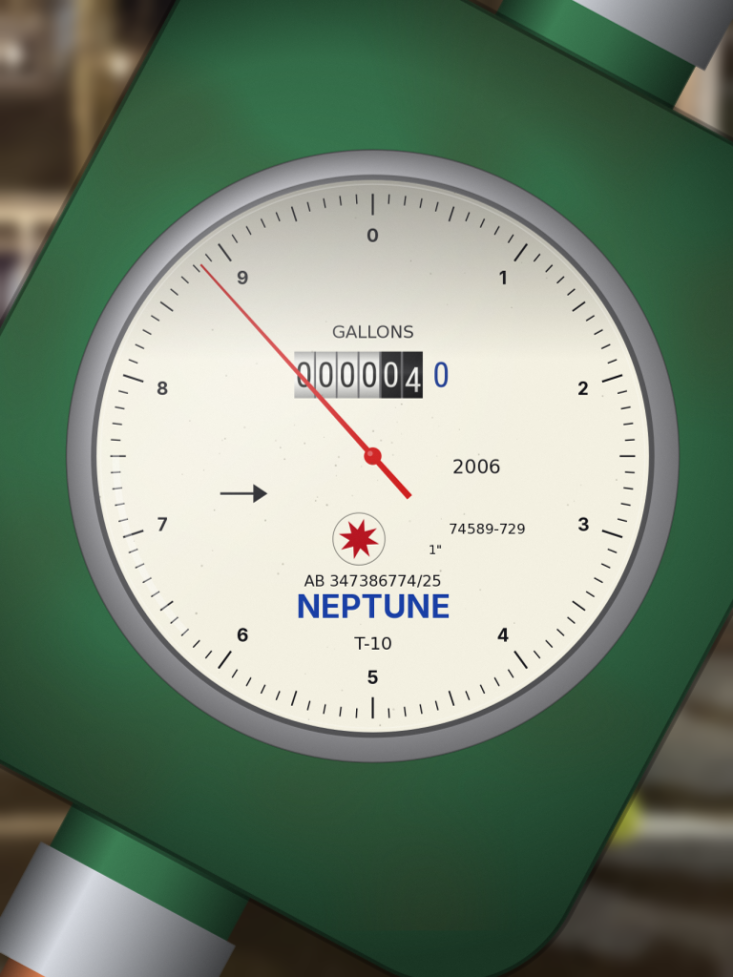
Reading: 38.8,gal
